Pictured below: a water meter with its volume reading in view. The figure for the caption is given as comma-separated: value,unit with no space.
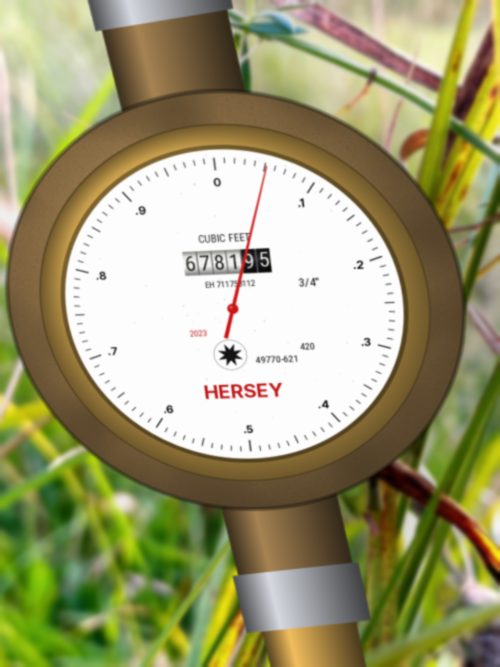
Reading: 678195.05,ft³
